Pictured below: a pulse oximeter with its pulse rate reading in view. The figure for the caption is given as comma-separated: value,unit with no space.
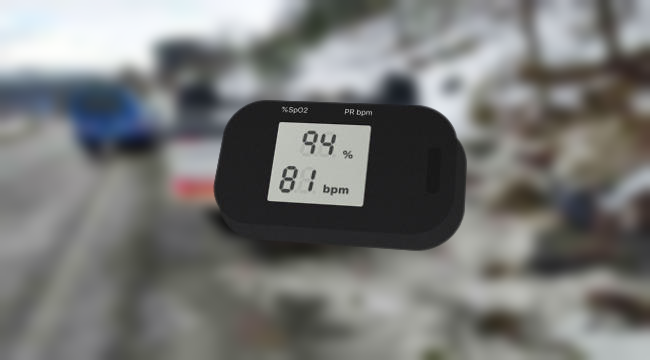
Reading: 81,bpm
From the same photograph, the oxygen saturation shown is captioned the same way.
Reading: 94,%
